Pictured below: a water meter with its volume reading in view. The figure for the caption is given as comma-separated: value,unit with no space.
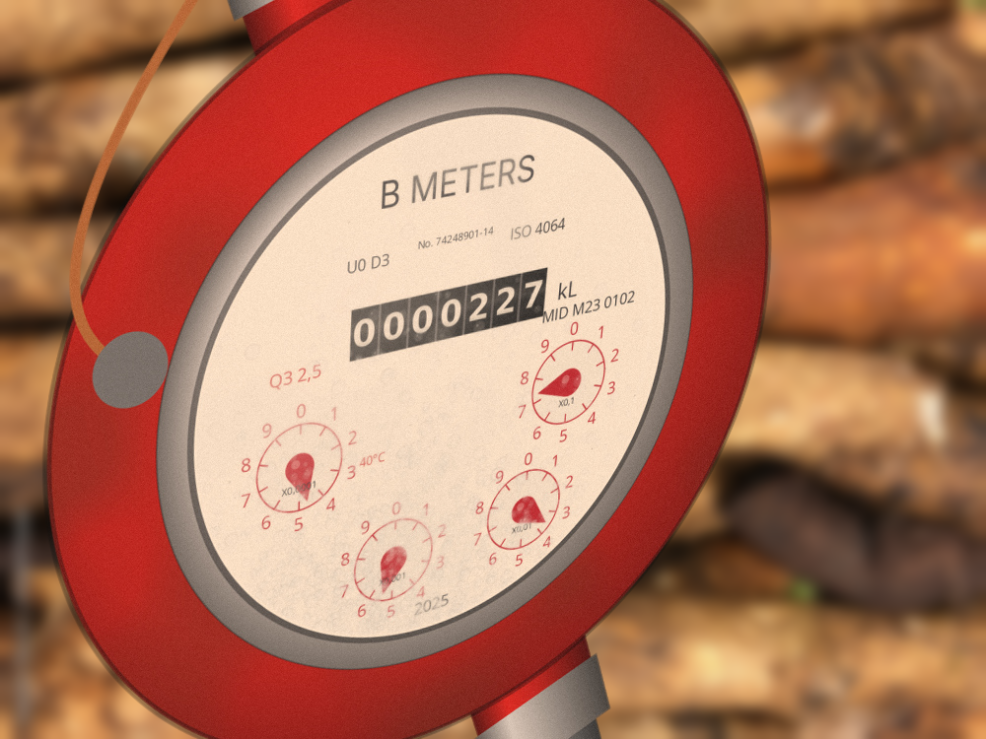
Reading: 227.7354,kL
